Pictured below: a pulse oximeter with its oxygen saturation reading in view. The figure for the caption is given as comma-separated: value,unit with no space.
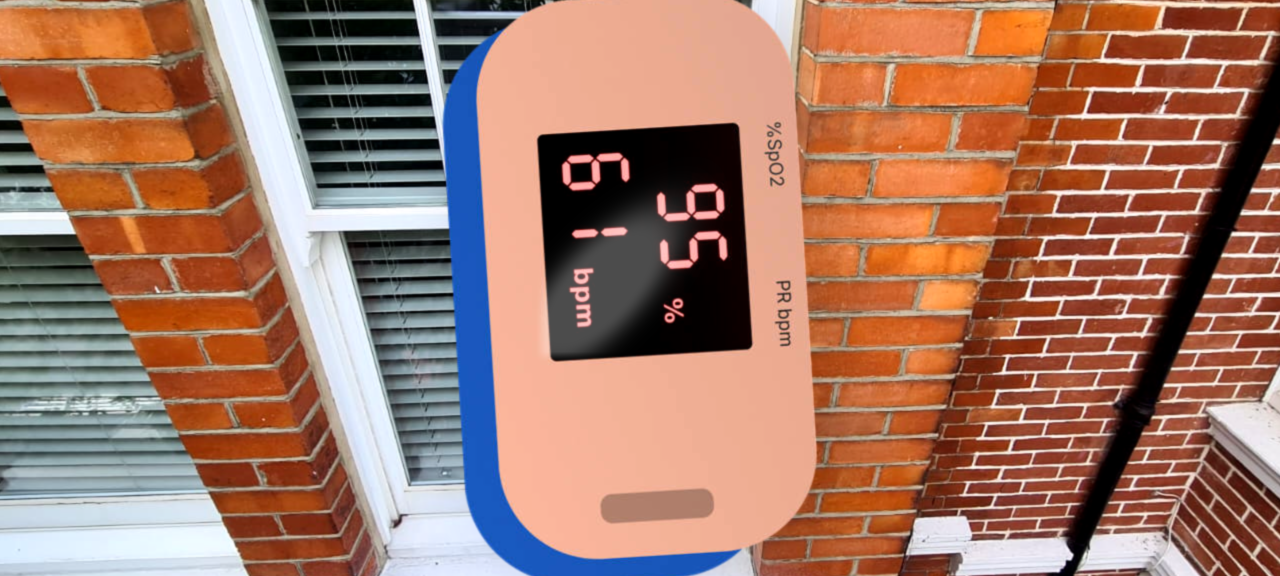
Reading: 95,%
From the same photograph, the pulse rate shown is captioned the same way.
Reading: 61,bpm
